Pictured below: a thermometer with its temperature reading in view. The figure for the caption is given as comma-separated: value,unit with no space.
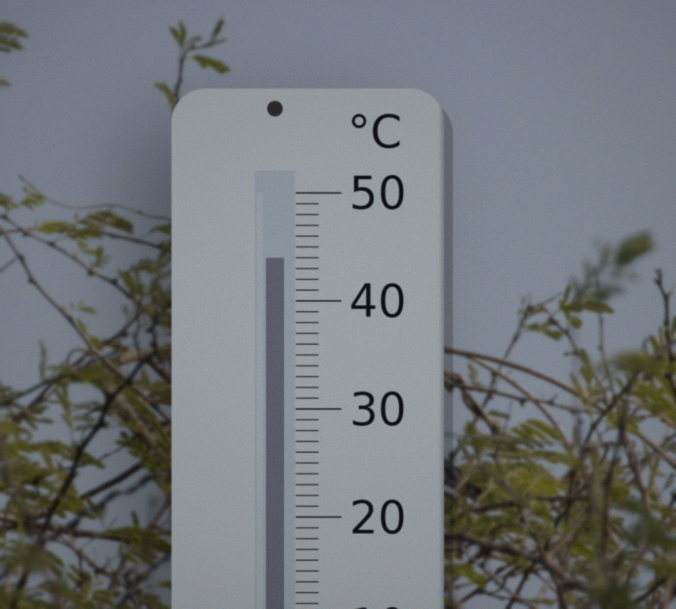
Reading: 44,°C
